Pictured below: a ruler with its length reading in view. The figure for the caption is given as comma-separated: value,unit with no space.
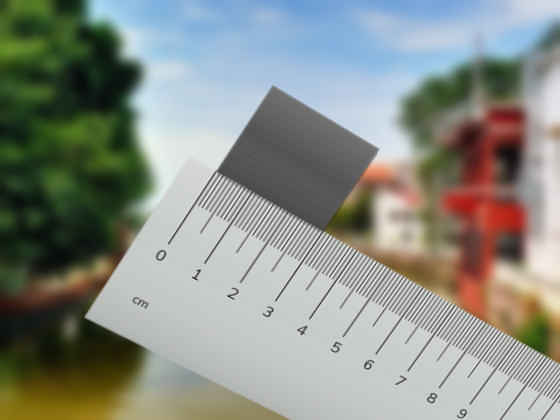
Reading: 3,cm
